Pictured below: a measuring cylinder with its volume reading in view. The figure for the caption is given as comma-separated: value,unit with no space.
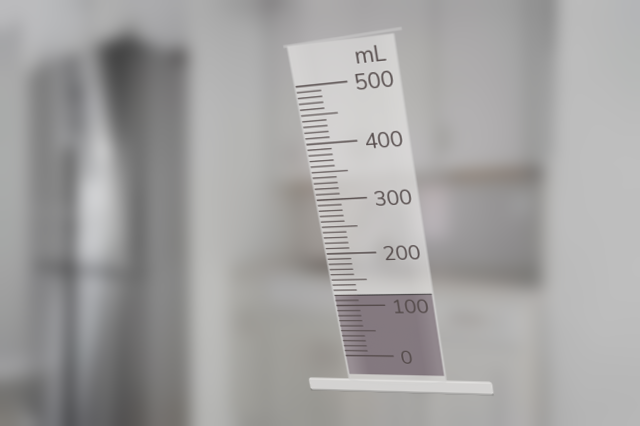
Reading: 120,mL
